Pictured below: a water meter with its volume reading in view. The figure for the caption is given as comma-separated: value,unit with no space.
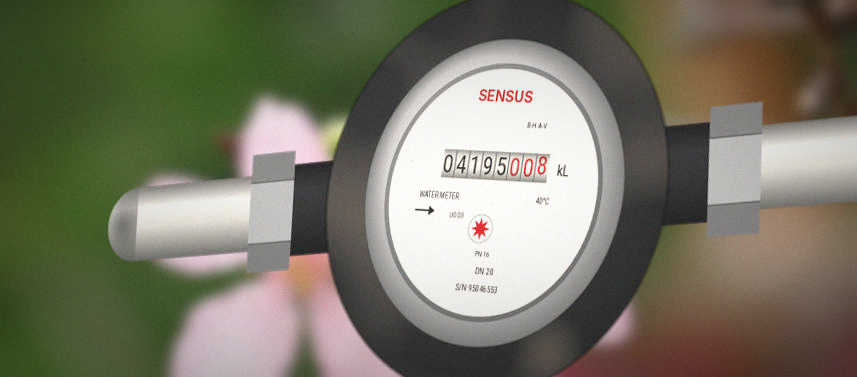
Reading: 4195.008,kL
